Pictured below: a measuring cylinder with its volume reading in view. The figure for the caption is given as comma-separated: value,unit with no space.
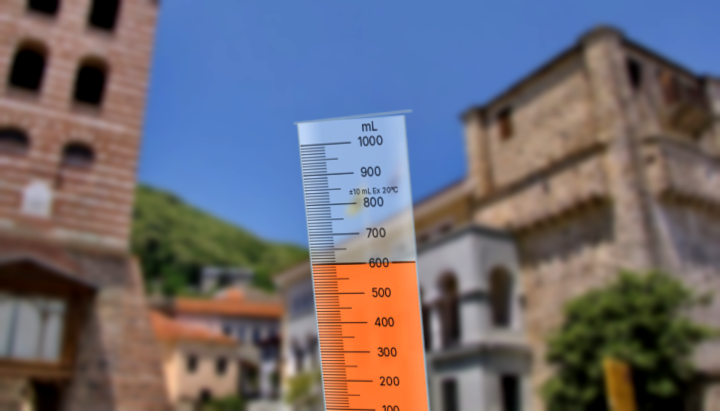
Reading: 600,mL
